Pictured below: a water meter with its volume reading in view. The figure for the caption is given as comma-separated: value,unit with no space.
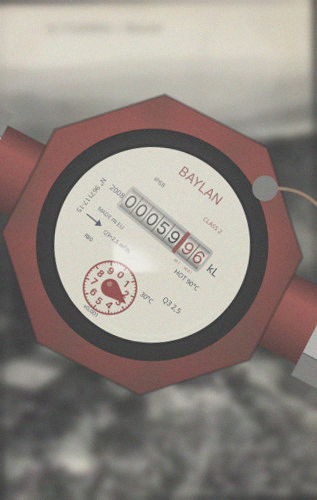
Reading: 59.962,kL
